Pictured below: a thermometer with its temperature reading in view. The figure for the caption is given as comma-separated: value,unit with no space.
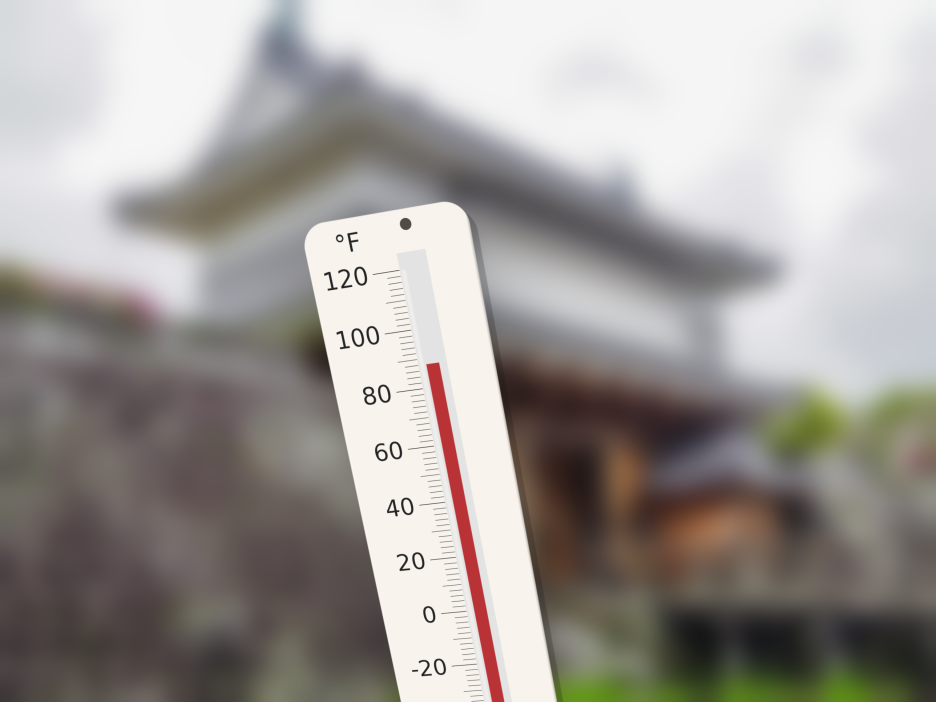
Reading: 88,°F
